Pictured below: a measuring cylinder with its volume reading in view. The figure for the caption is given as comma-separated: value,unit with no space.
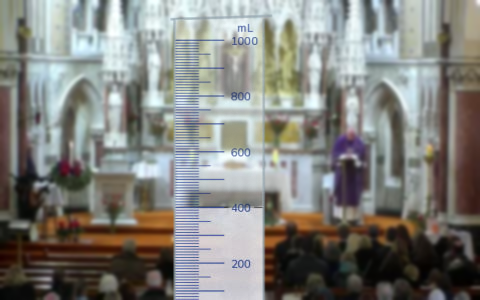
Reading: 400,mL
